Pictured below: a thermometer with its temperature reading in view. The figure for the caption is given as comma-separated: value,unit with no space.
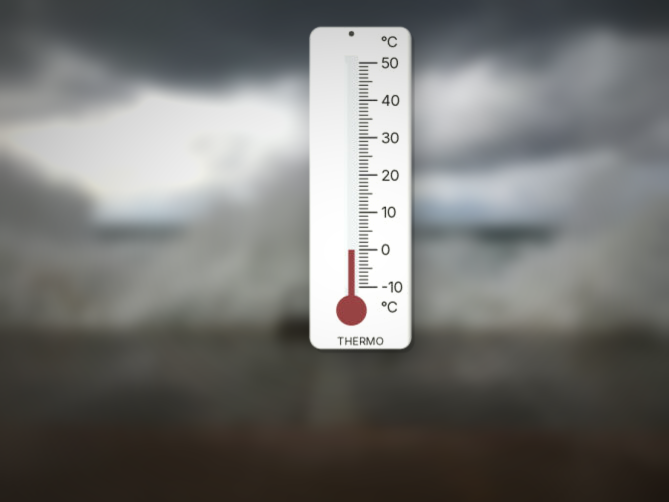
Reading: 0,°C
